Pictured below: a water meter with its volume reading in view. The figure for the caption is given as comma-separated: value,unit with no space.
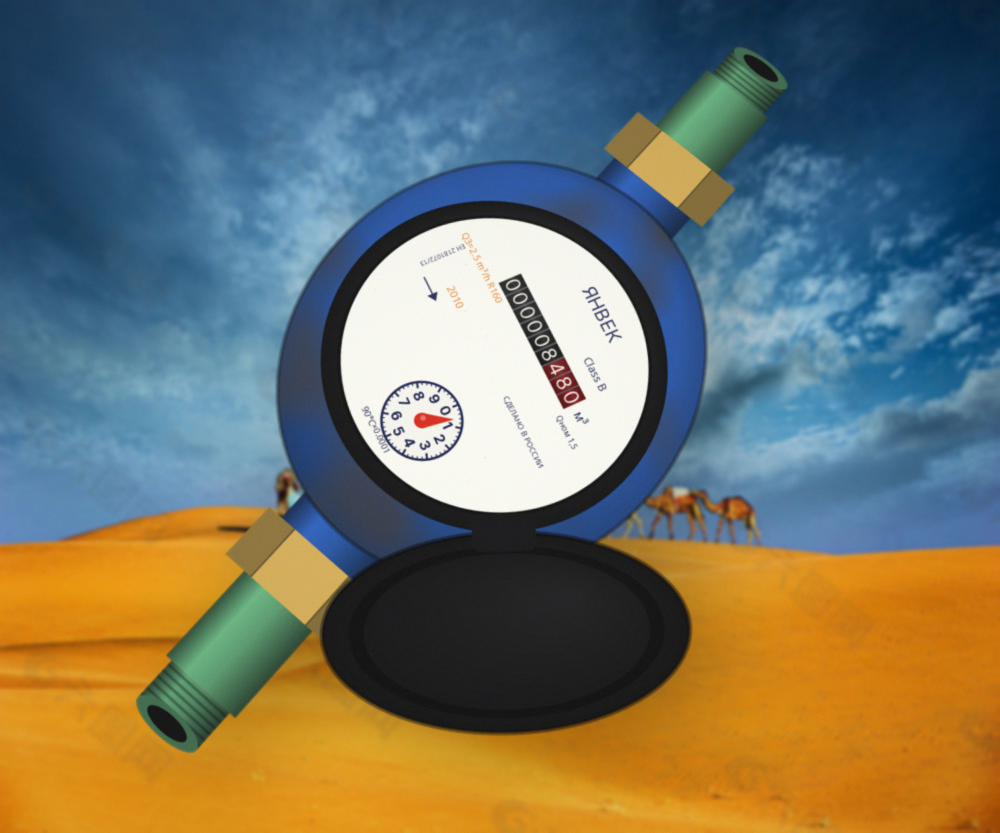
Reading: 8.4800,m³
